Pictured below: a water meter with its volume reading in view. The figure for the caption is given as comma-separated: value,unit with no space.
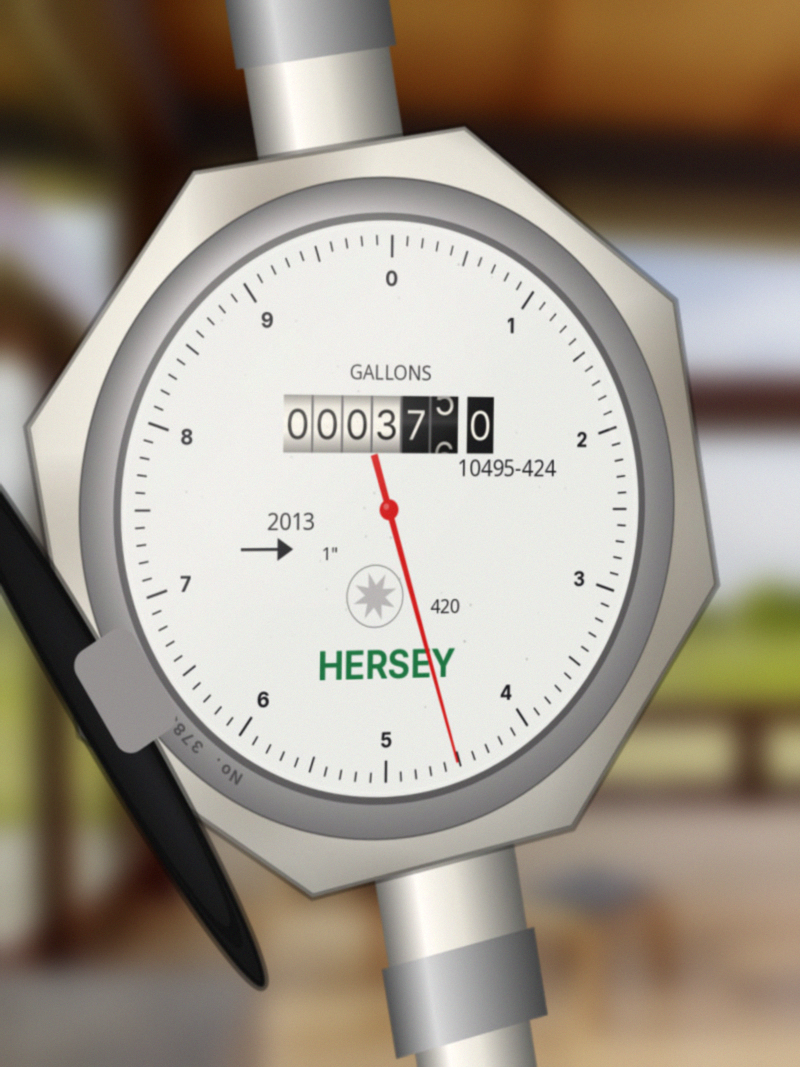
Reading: 3754.5,gal
